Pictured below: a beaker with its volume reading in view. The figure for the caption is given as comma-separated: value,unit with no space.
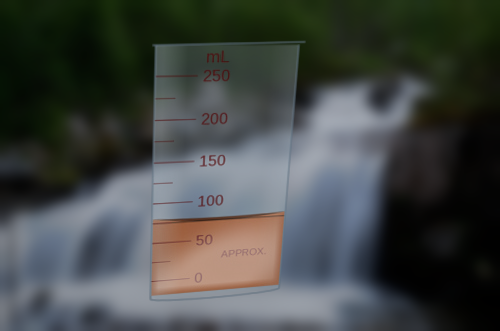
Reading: 75,mL
